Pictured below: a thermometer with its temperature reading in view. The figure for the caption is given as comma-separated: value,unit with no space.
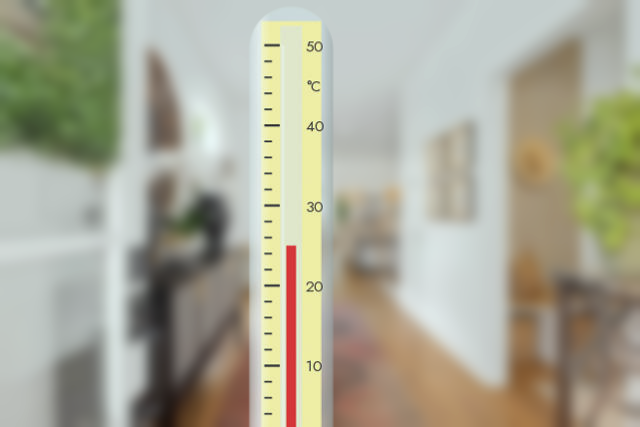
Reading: 25,°C
